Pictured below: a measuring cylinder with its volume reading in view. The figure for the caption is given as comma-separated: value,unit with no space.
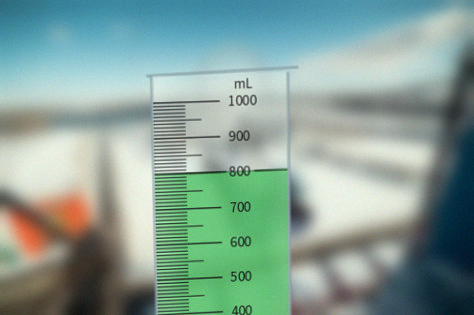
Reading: 800,mL
